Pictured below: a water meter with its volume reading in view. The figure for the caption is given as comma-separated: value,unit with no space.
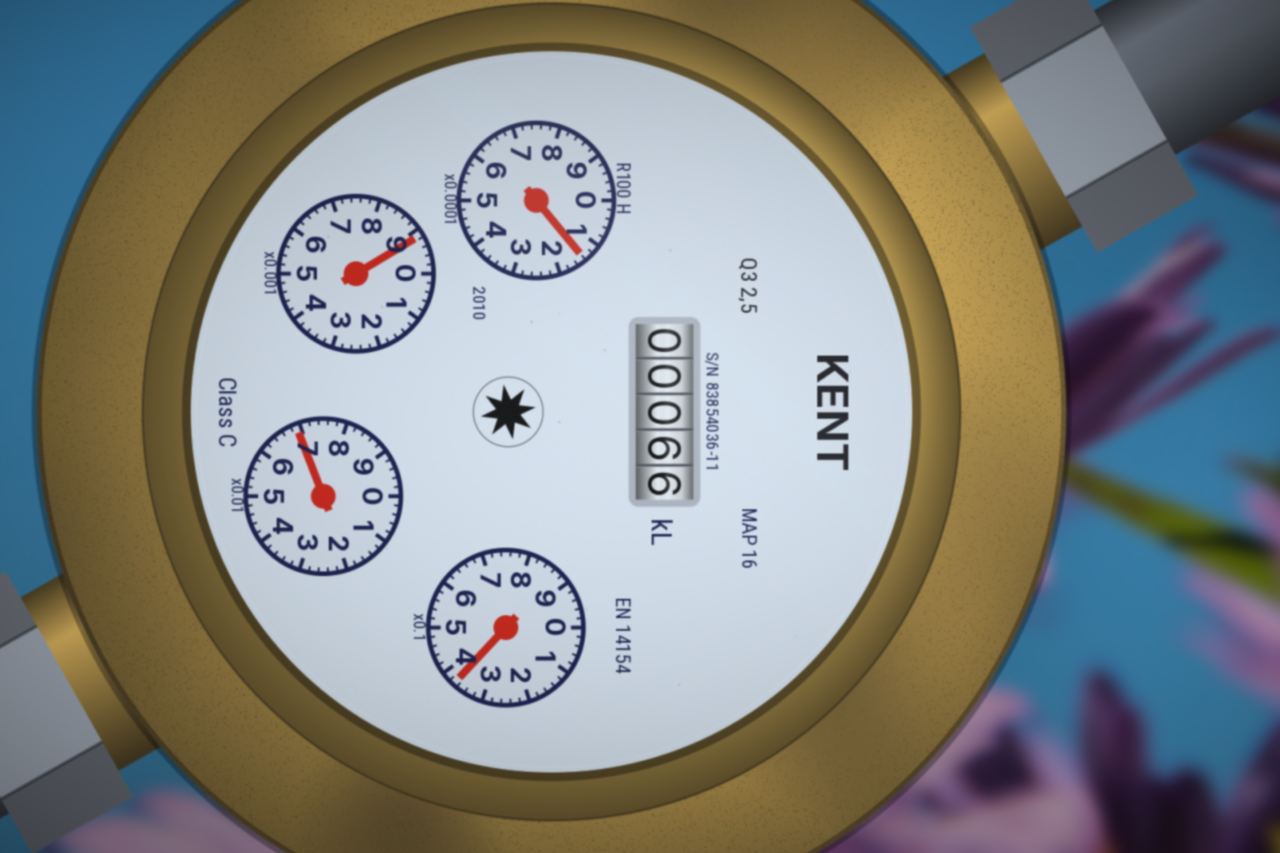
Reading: 66.3691,kL
